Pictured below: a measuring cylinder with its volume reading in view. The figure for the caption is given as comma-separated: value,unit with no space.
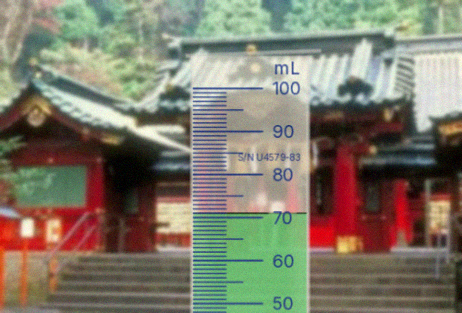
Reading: 71,mL
